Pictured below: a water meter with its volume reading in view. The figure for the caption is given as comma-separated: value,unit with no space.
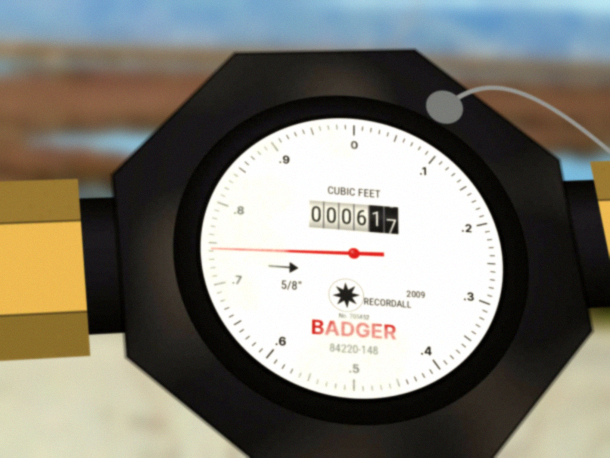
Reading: 616.74,ft³
